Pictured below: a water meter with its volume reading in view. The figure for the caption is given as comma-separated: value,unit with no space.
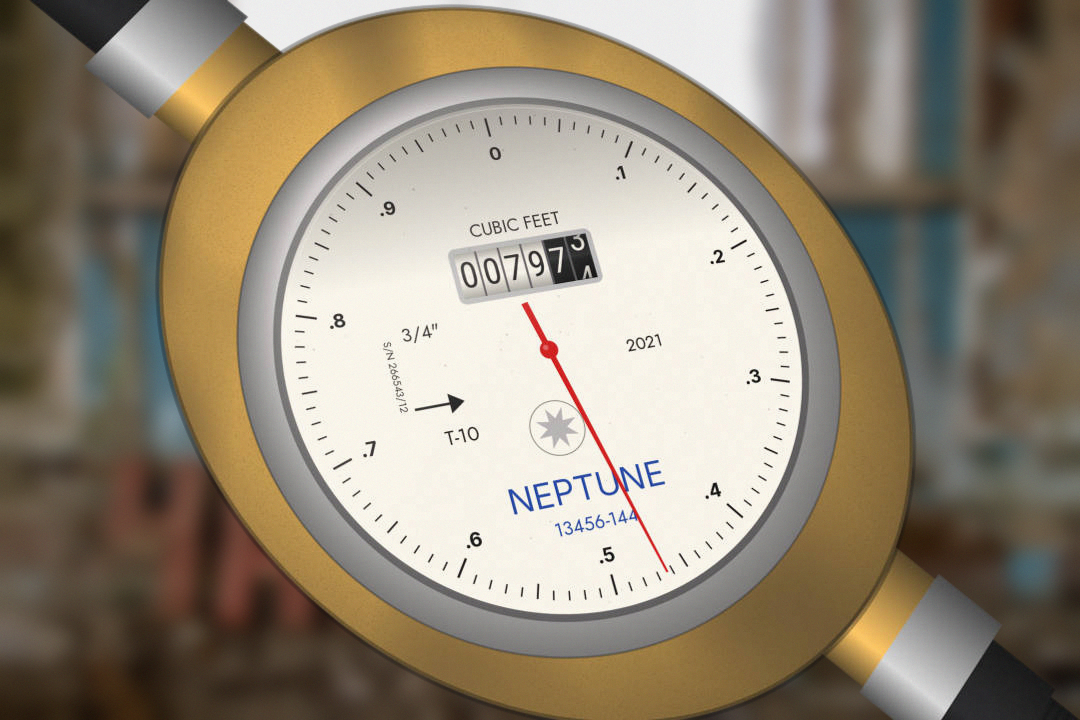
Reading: 7973.46,ft³
